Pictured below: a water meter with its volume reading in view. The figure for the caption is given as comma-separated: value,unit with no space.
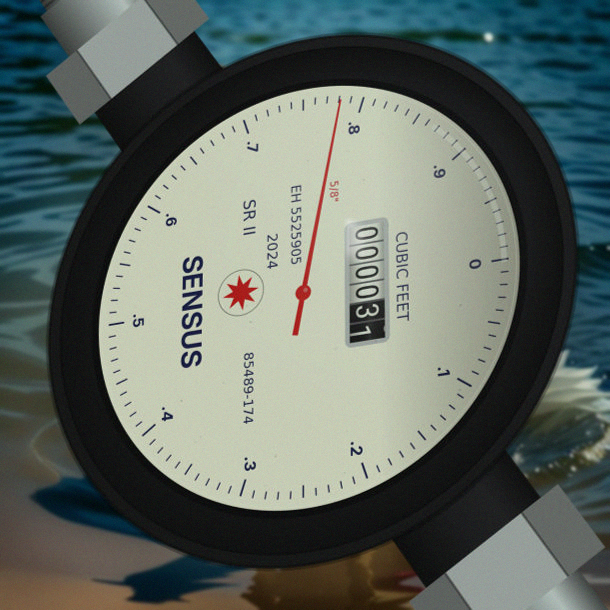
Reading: 30.78,ft³
